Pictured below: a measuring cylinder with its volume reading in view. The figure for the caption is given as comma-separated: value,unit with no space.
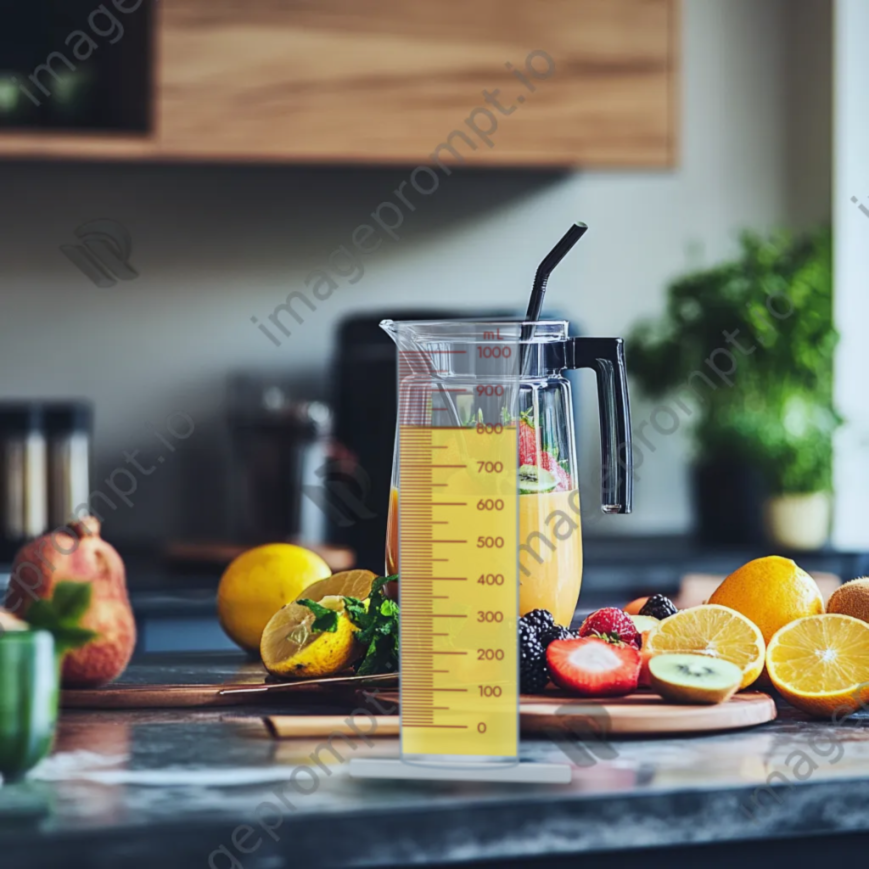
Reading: 800,mL
